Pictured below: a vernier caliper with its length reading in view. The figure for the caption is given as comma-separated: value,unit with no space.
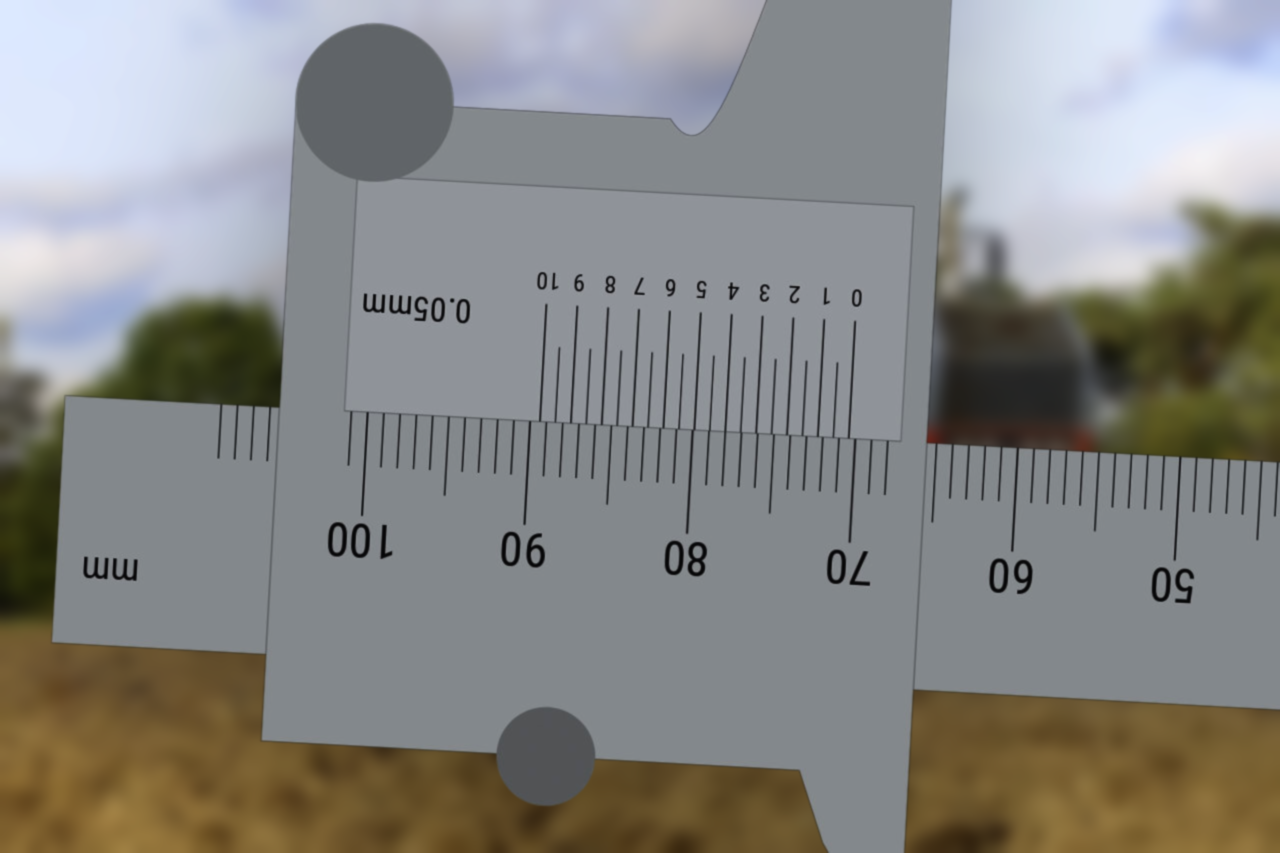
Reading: 70.4,mm
